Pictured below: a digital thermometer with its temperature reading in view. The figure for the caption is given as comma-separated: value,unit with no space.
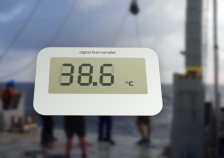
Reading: 38.6,°C
